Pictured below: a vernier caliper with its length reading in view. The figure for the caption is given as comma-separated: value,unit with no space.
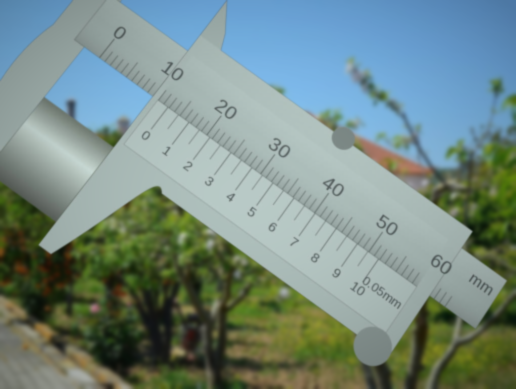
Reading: 12.8,mm
